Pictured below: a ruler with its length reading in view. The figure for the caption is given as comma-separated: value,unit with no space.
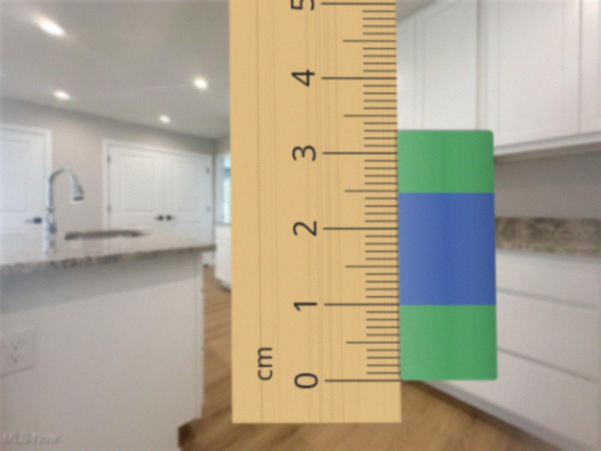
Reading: 3.3,cm
